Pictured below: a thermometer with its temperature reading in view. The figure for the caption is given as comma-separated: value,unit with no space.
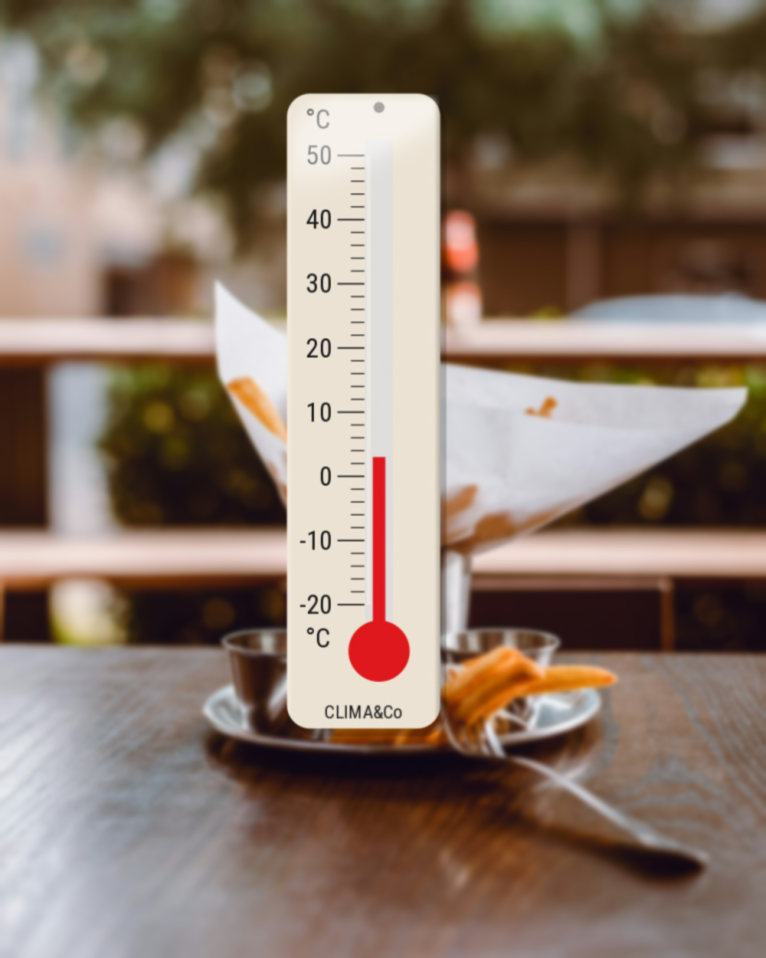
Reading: 3,°C
